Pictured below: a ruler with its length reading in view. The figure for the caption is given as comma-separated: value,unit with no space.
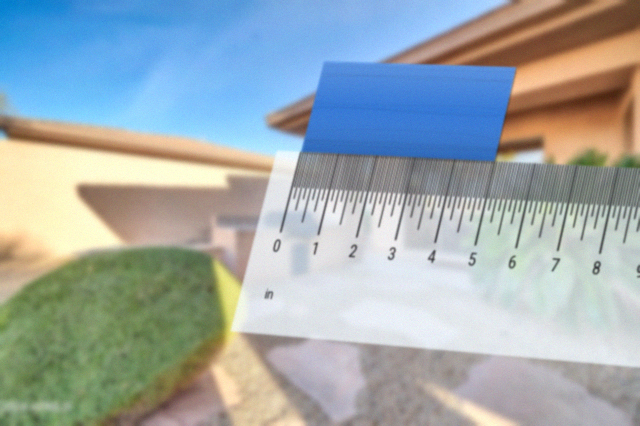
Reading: 5,in
